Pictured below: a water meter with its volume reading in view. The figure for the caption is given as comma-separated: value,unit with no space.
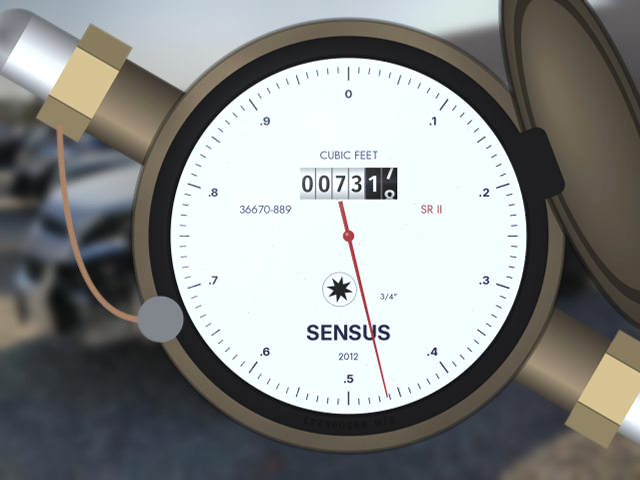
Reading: 7317.46,ft³
